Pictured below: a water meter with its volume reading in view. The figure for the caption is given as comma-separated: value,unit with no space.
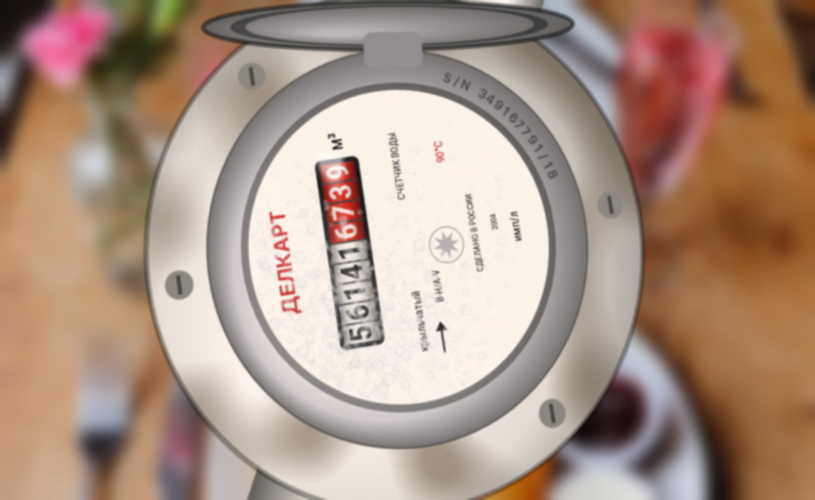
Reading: 56141.6739,m³
